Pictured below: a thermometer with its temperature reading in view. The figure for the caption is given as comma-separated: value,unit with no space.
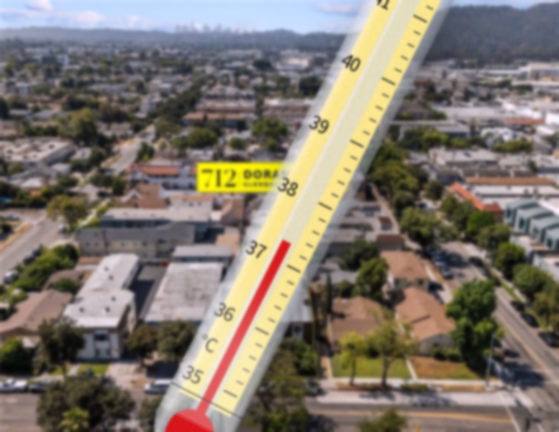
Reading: 37.3,°C
